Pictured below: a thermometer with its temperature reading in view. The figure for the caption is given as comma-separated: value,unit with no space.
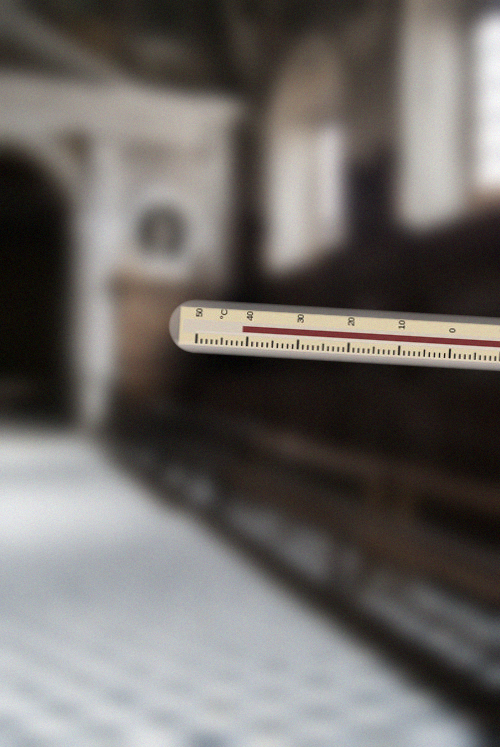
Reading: 41,°C
